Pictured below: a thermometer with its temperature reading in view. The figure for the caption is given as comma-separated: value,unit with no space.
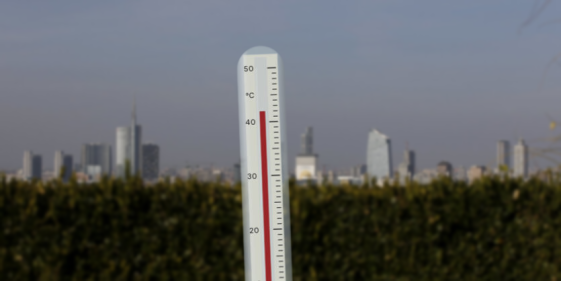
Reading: 42,°C
